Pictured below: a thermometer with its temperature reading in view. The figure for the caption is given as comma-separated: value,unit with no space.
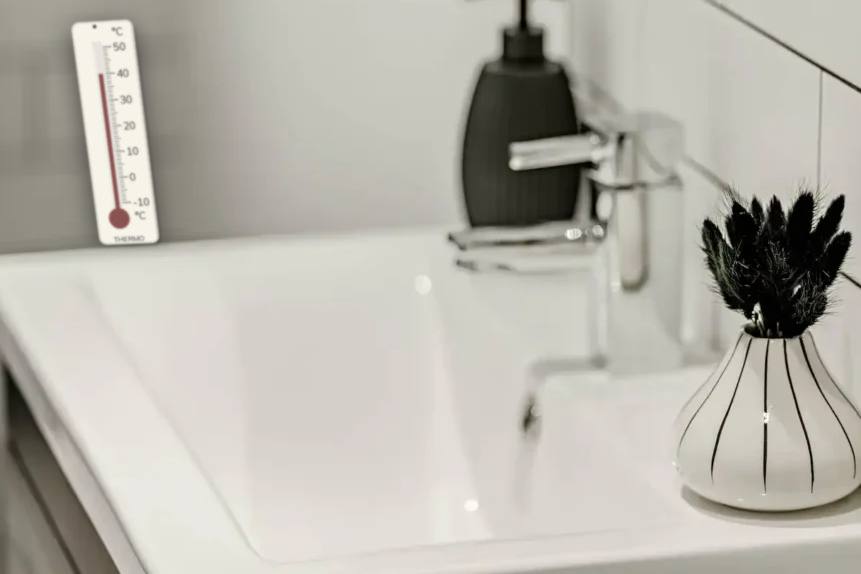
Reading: 40,°C
